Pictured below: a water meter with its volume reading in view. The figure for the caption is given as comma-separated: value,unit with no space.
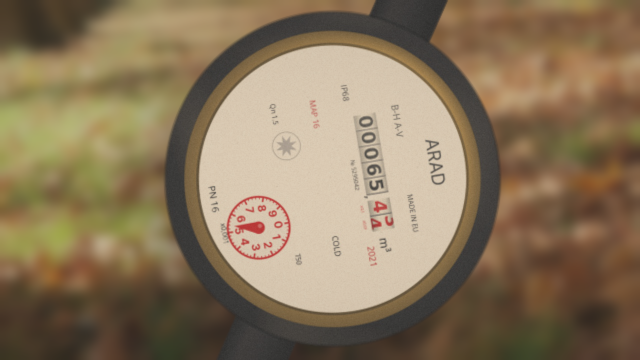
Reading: 65.435,m³
